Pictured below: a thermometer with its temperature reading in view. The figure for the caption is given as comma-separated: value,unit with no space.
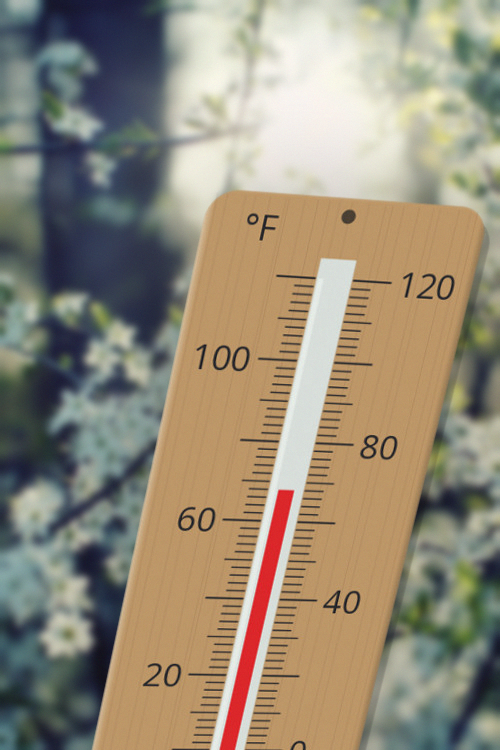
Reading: 68,°F
